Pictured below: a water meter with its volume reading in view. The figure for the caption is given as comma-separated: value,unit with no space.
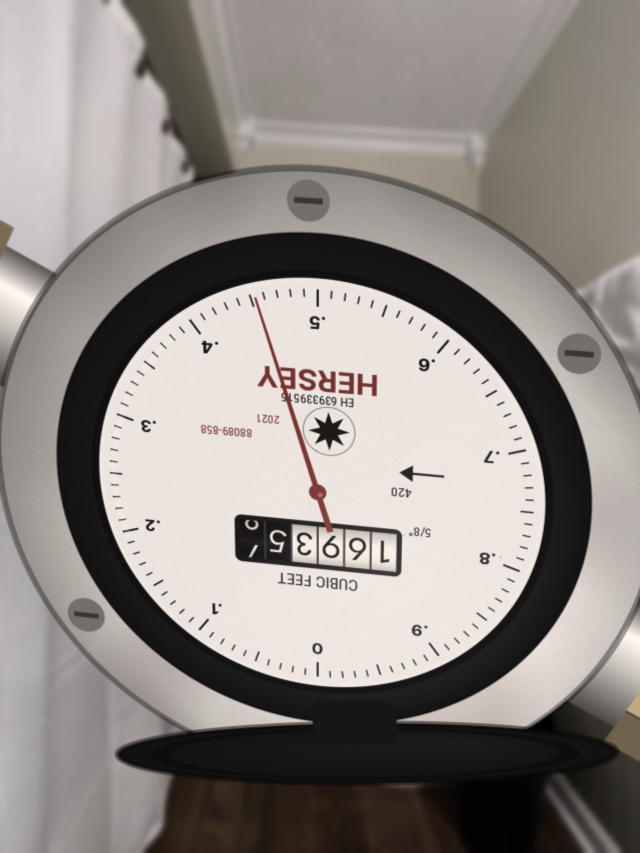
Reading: 169357.45,ft³
